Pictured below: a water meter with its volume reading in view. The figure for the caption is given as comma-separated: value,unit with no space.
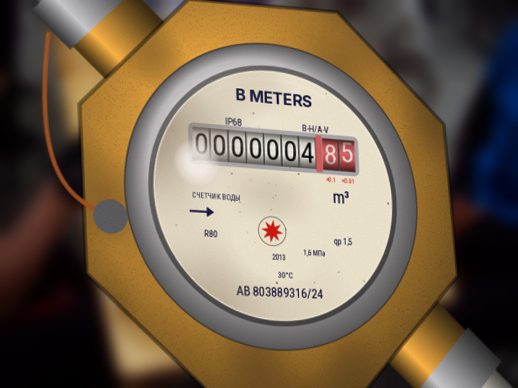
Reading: 4.85,m³
